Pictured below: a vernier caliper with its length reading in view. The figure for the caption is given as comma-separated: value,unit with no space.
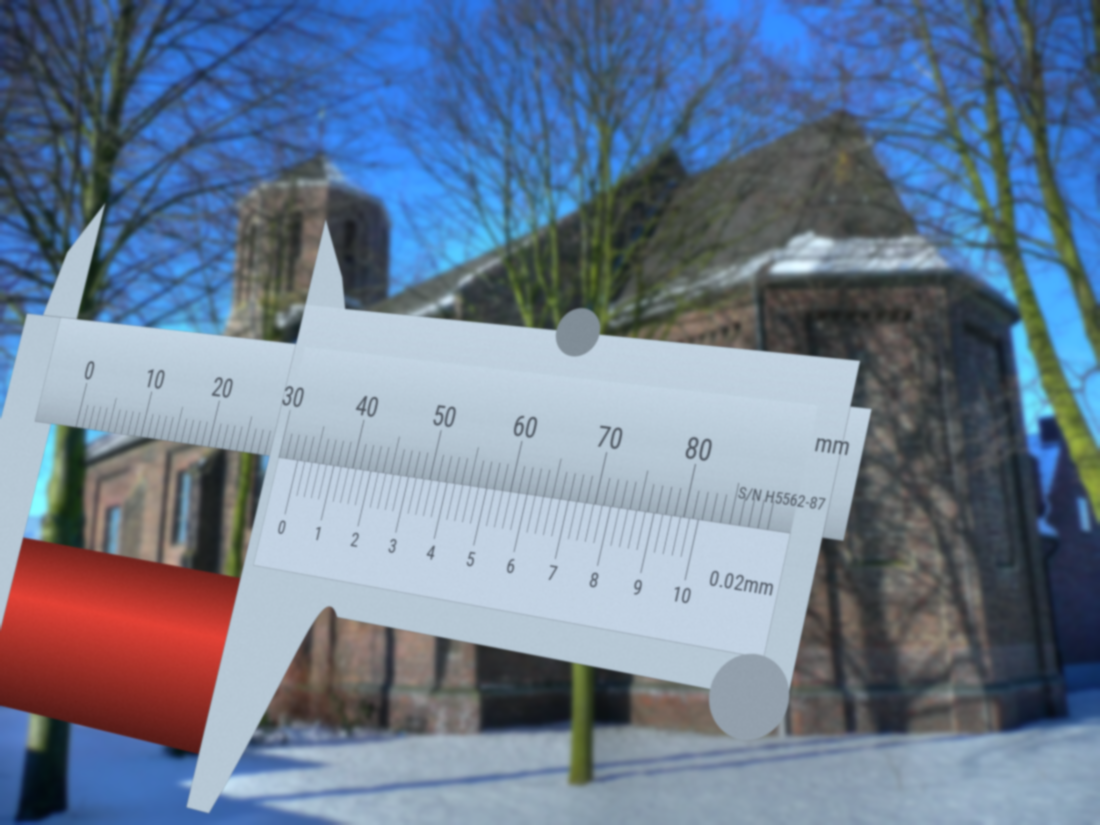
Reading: 32.6,mm
